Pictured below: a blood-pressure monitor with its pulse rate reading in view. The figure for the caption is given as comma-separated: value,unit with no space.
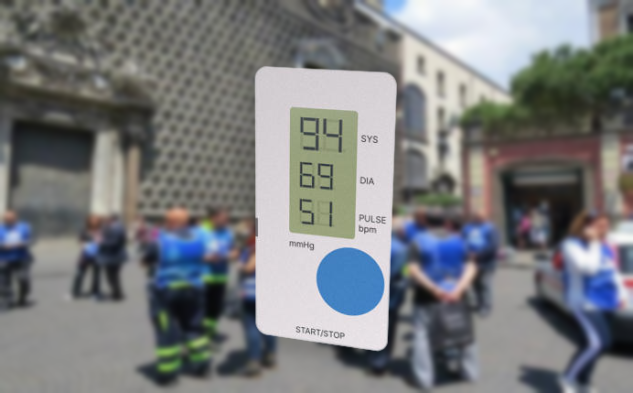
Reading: 51,bpm
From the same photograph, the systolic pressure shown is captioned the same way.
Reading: 94,mmHg
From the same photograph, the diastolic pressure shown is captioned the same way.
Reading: 69,mmHg
